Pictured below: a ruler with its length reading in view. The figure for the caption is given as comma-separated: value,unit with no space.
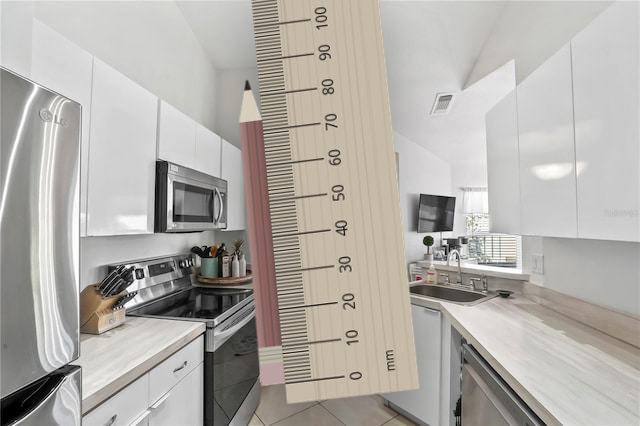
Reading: 85,mm
